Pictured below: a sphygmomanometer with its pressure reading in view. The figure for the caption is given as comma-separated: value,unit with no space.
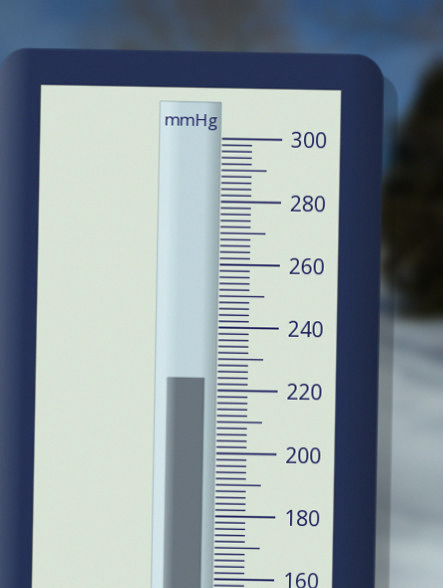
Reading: 224,mmHg
